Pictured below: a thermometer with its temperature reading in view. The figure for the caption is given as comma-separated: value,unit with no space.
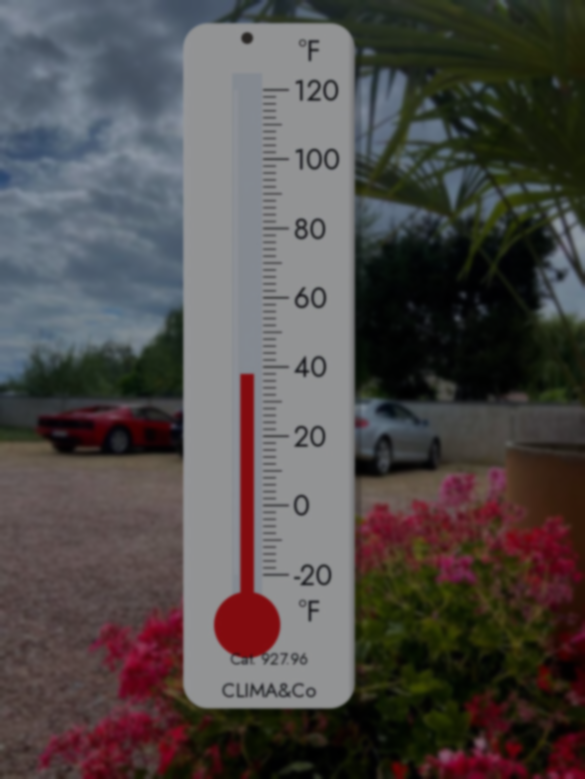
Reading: 38,°F
